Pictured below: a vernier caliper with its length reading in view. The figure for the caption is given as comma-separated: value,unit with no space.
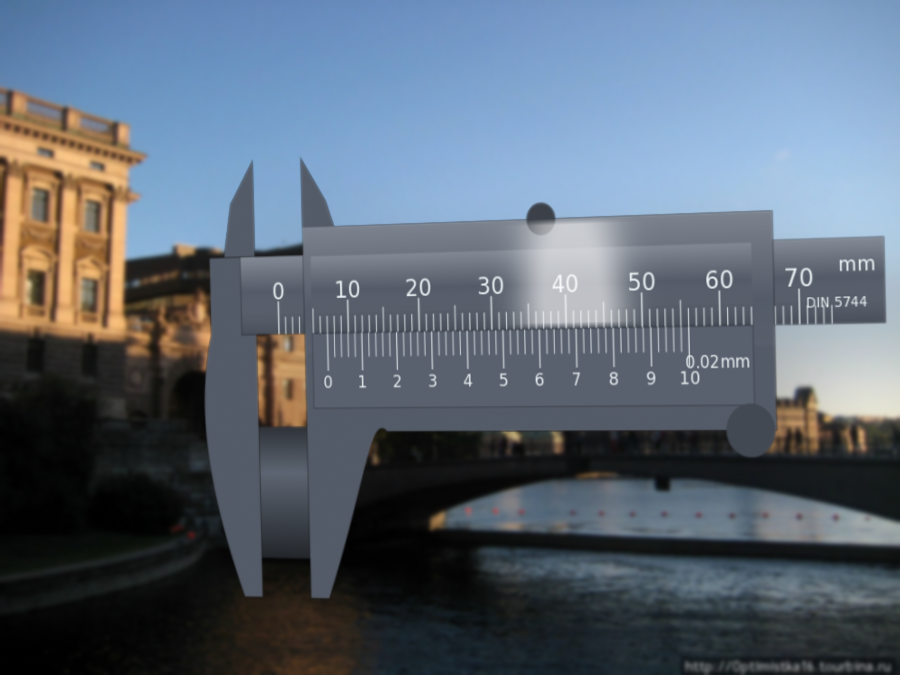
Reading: 7.0,mm
